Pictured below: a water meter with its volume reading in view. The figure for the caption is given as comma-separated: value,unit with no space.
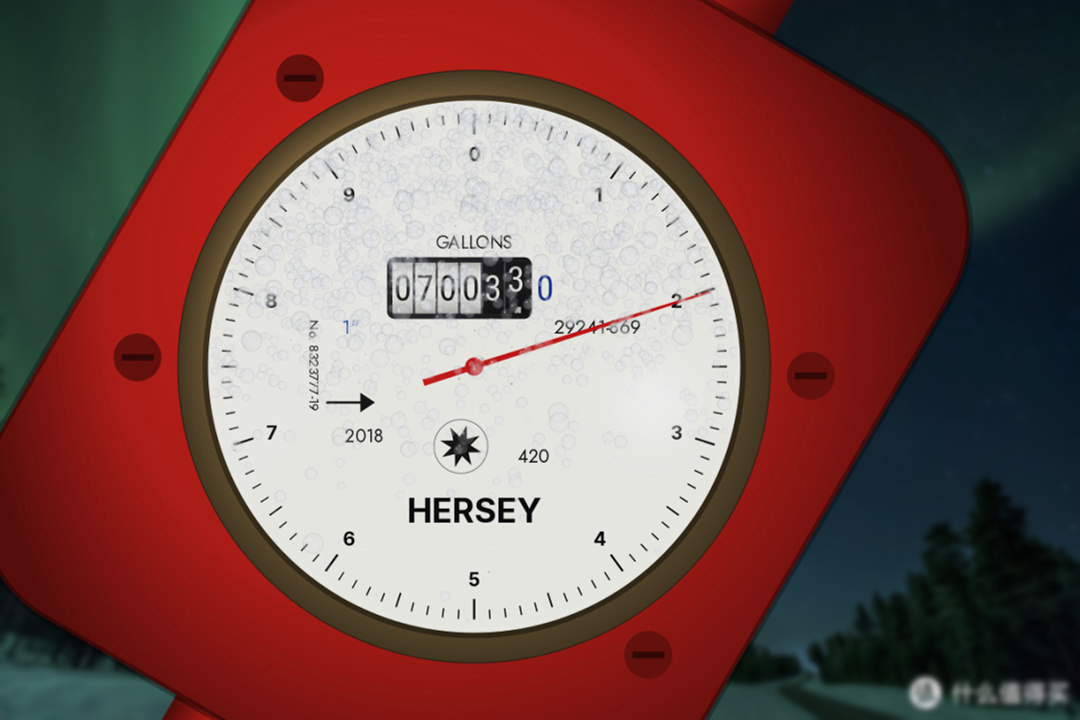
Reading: 700332.0,gal
